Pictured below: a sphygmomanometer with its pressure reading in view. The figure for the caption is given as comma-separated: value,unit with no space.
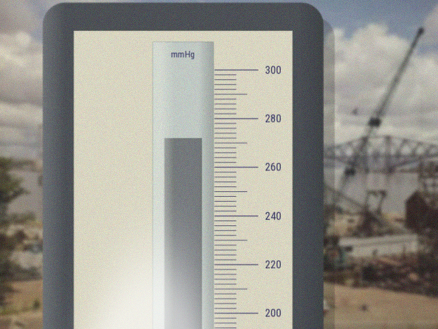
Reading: 272,mmHg
